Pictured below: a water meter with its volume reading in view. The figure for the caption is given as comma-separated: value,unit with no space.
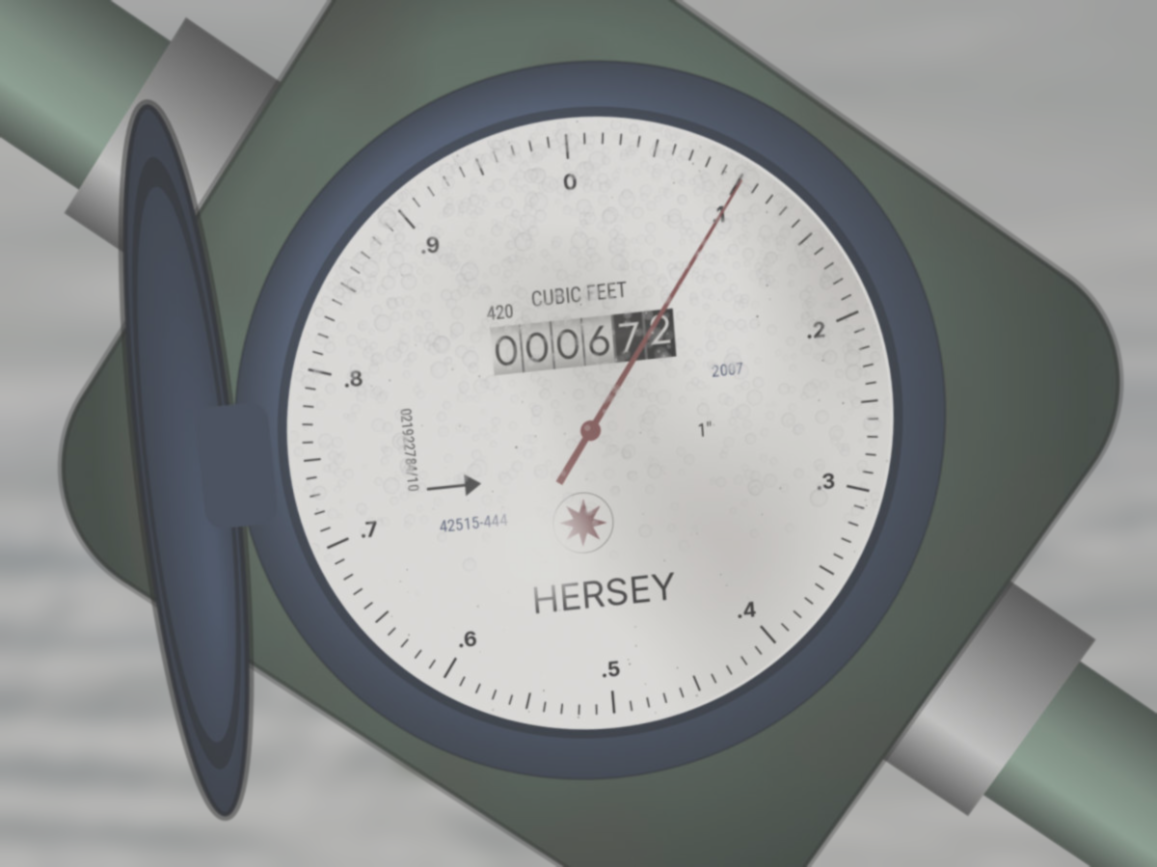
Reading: 672.10,ft³
